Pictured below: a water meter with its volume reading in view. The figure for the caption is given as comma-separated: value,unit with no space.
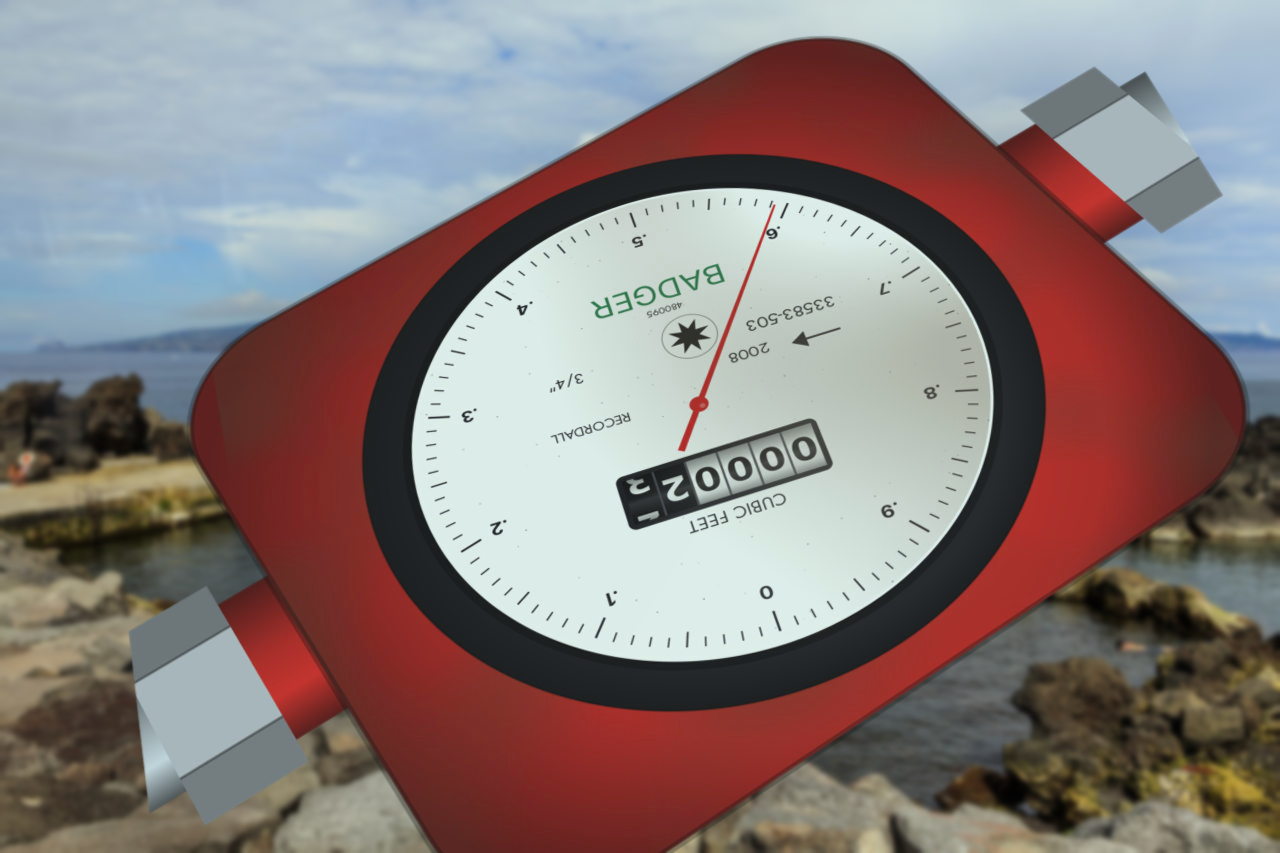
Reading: 22.59,ft³
